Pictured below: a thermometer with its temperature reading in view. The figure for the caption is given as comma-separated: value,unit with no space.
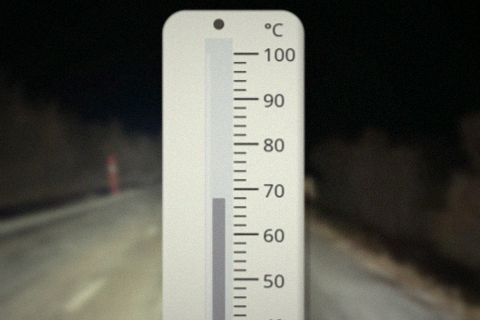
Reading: 68,°C
